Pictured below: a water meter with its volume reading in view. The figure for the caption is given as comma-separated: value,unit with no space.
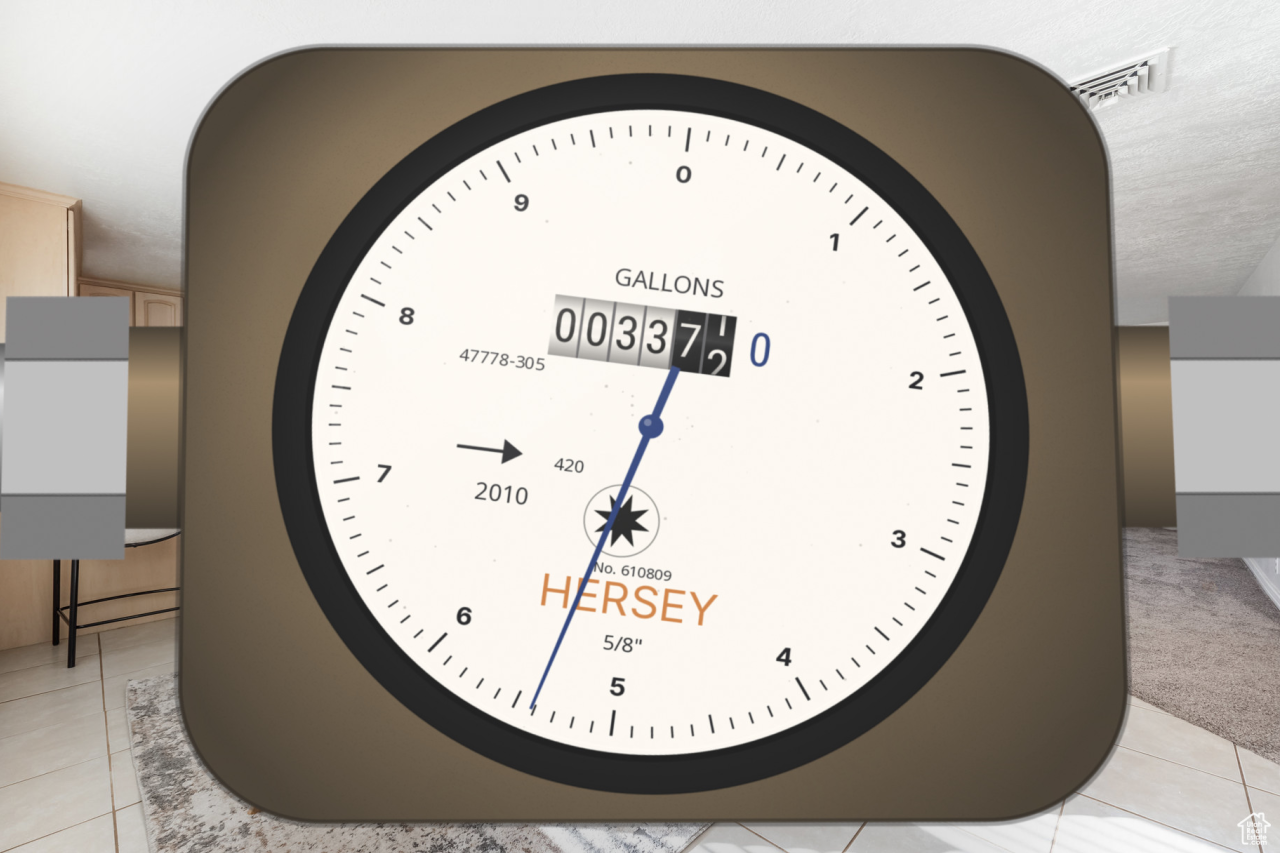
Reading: 33715.4,gal
